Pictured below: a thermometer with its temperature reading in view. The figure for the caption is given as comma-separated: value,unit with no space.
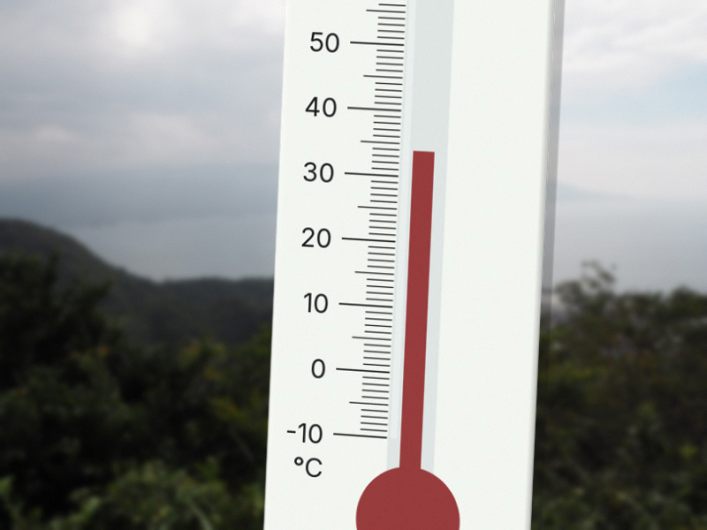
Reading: 34,°C
